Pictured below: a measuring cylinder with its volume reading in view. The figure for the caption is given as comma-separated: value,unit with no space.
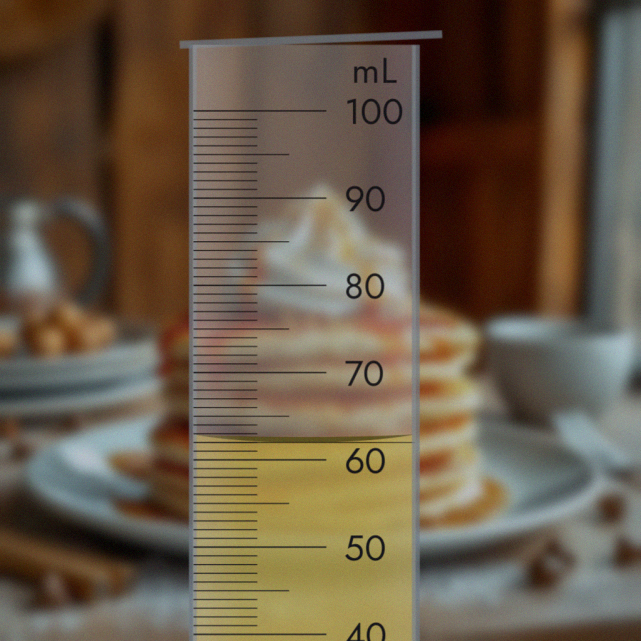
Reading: 62,mL
